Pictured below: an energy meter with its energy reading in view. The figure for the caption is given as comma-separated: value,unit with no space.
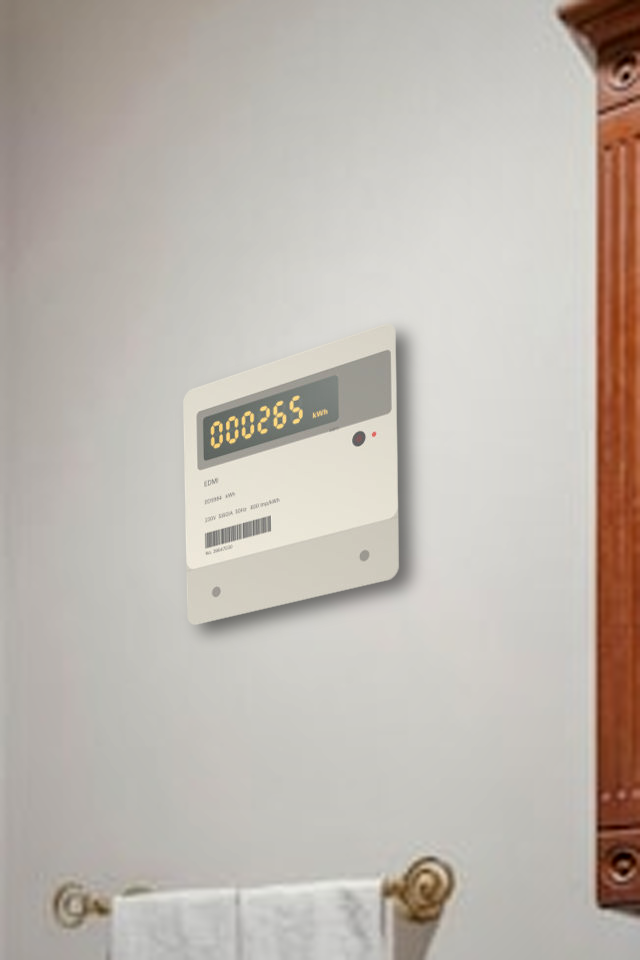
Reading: 265,kWh
